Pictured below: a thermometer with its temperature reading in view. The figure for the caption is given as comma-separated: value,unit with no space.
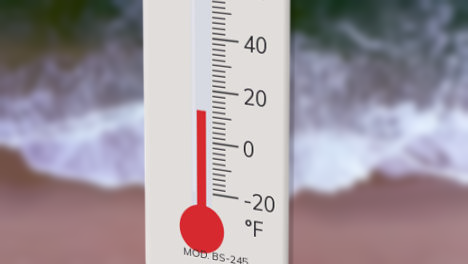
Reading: 12,°F
